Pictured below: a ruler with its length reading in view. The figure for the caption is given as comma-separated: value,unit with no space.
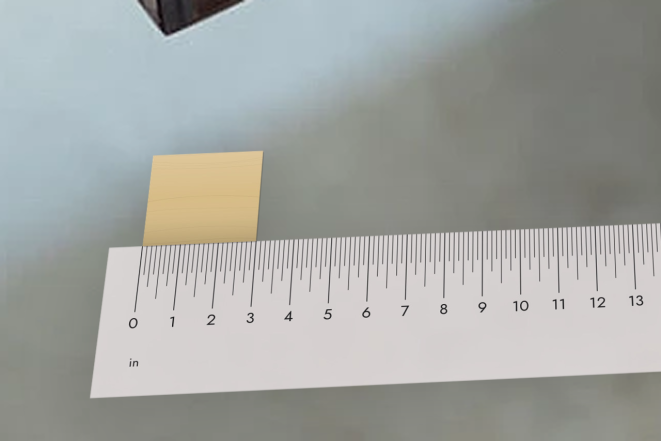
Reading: 3,in
